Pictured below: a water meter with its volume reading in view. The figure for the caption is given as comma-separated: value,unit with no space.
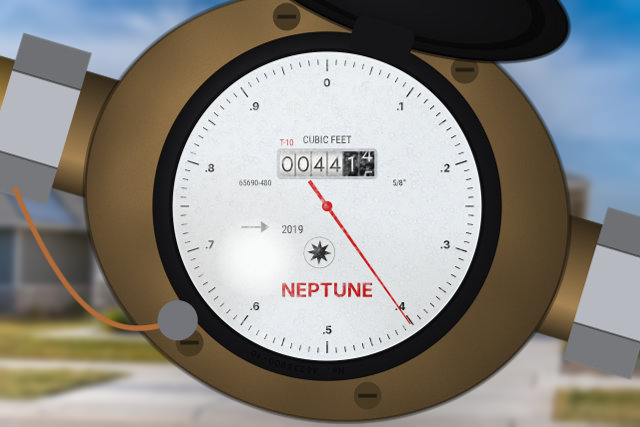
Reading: 4414.40,ft³
